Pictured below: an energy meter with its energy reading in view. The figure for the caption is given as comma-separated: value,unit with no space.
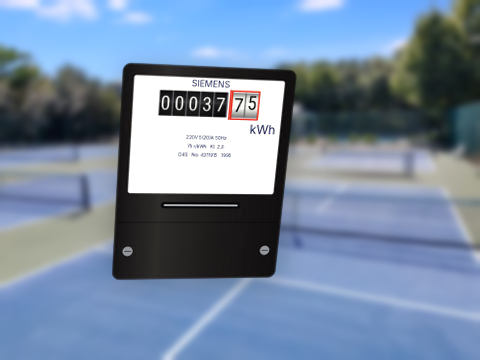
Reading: 37.75,kWh
